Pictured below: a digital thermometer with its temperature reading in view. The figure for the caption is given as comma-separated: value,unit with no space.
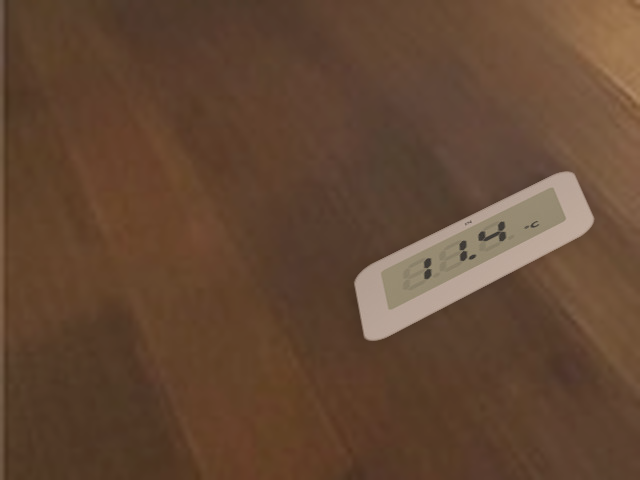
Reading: 11.4,°C
